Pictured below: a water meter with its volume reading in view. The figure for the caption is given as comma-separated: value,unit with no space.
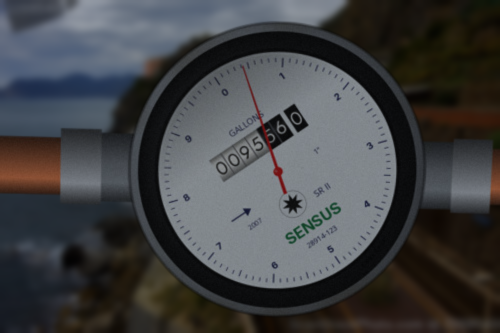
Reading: 95560.4,gal
